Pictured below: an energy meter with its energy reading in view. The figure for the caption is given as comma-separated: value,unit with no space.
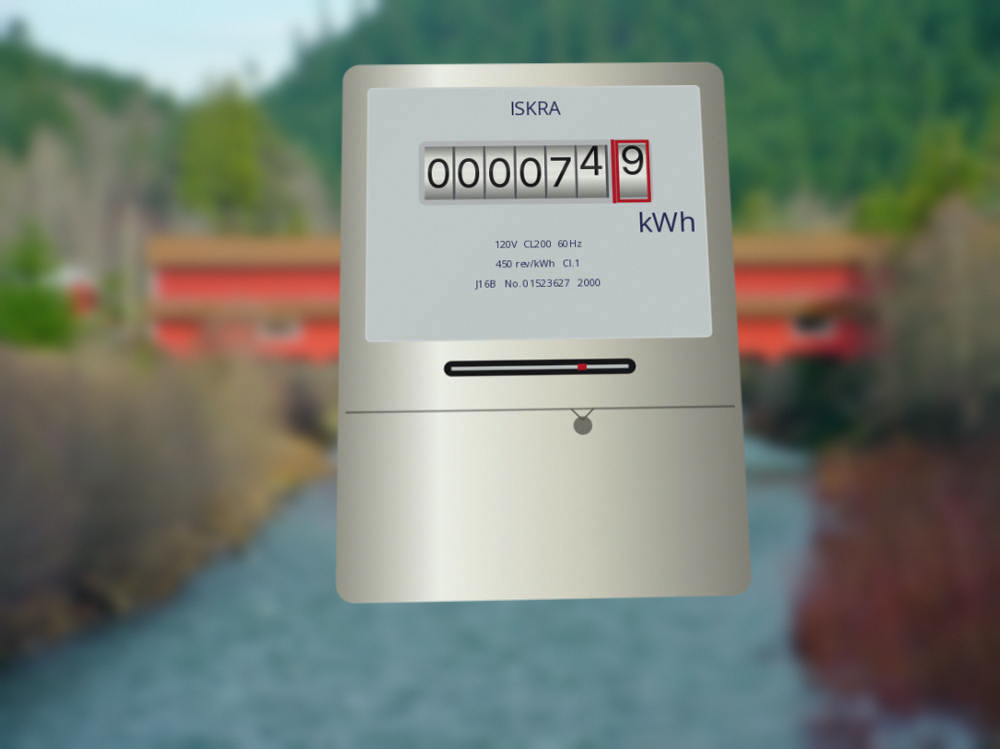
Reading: 74.9,kWh
